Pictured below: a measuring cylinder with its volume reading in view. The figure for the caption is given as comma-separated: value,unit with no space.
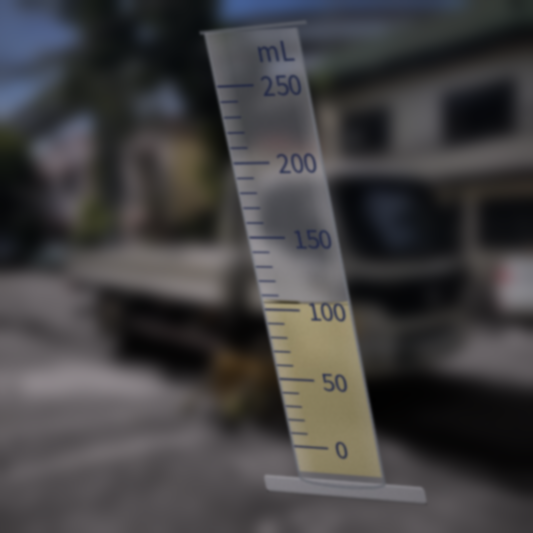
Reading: 105,mL
